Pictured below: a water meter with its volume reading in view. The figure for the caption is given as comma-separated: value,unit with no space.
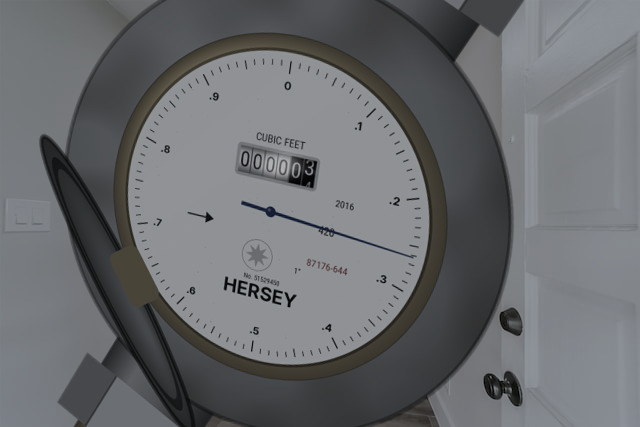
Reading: 3.26,ft³
